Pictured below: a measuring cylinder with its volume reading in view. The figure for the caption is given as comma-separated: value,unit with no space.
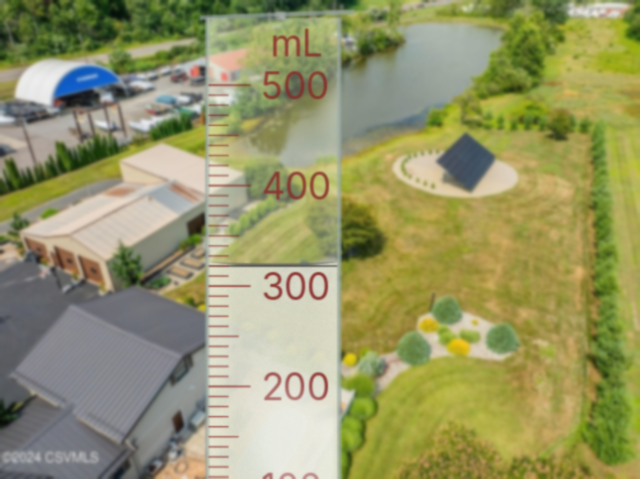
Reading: 320,mL
